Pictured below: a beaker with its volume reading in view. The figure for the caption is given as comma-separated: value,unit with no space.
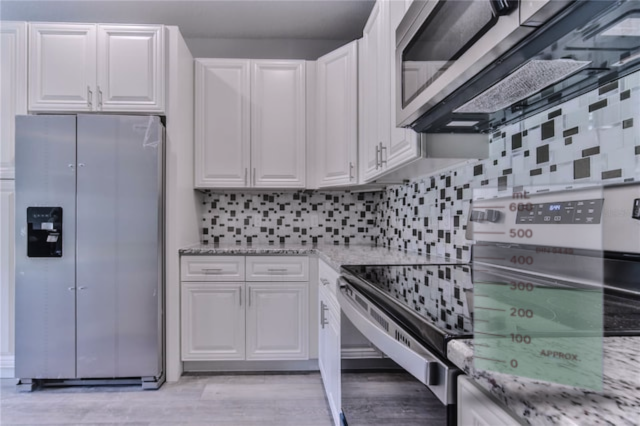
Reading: 300,mL
